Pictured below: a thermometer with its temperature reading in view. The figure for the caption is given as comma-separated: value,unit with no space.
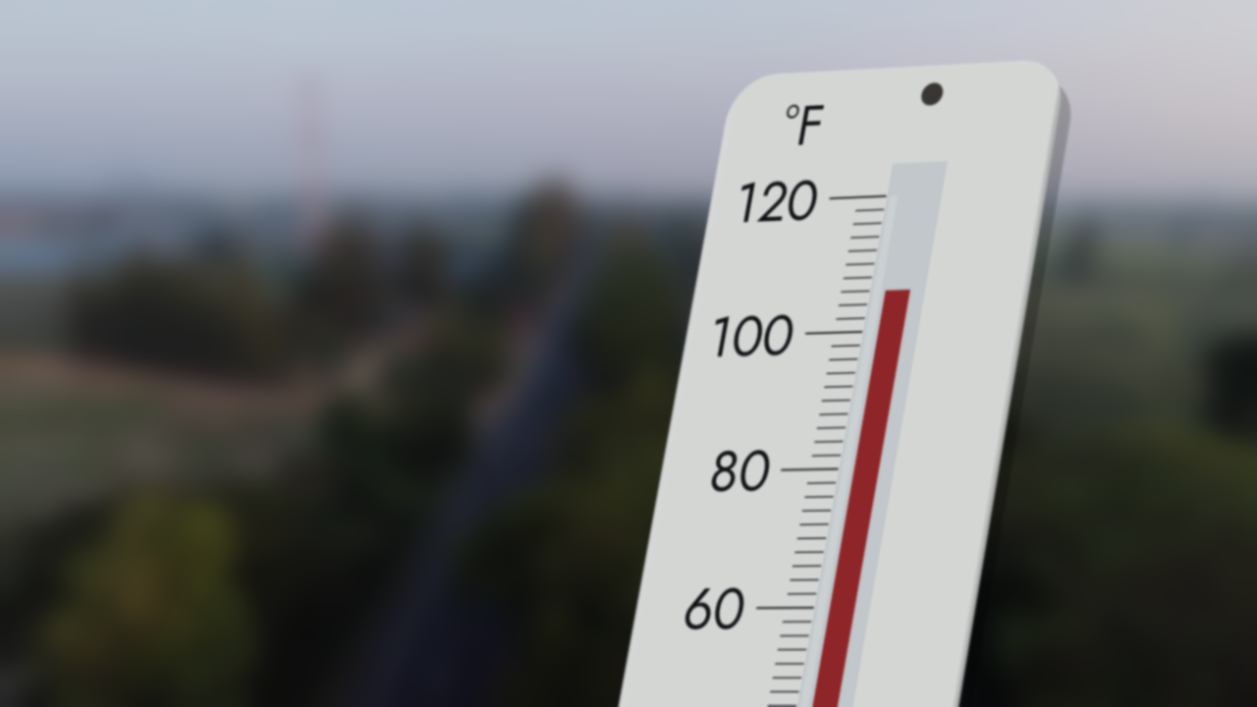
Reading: 106,°F
